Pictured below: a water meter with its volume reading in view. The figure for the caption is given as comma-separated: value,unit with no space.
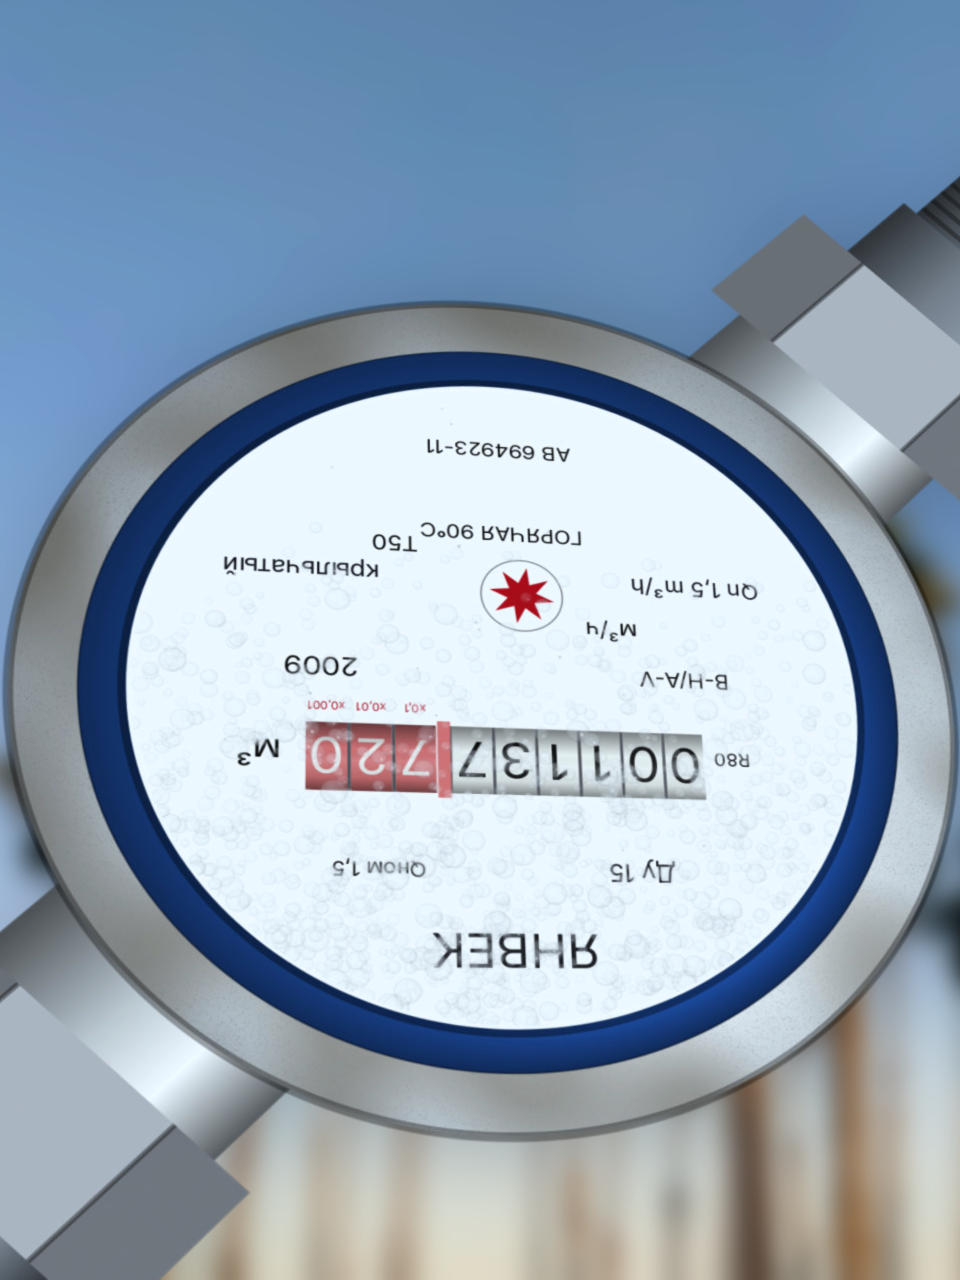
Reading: 1137.720,m³
